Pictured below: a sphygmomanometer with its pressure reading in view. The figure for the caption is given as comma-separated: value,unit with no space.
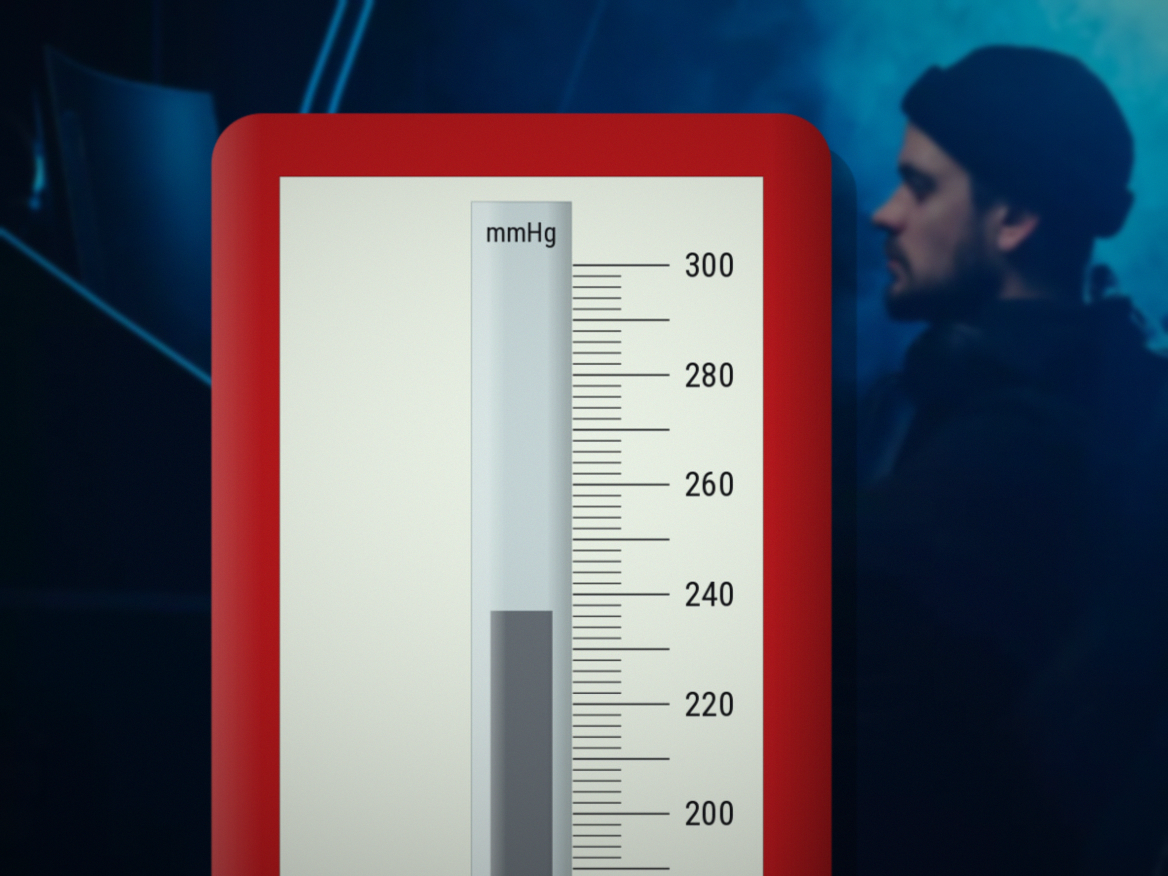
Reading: 237,mmHg
